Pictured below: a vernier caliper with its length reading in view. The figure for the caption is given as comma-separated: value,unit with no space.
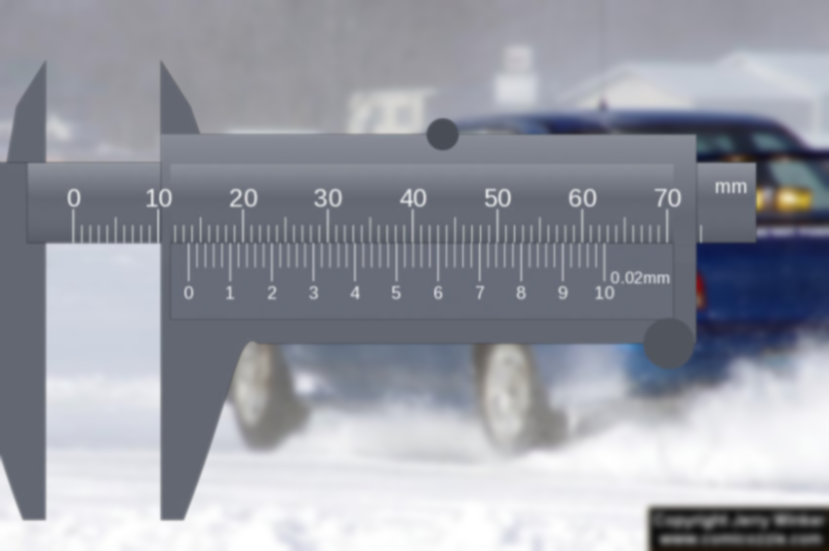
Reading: 13.6,mm
